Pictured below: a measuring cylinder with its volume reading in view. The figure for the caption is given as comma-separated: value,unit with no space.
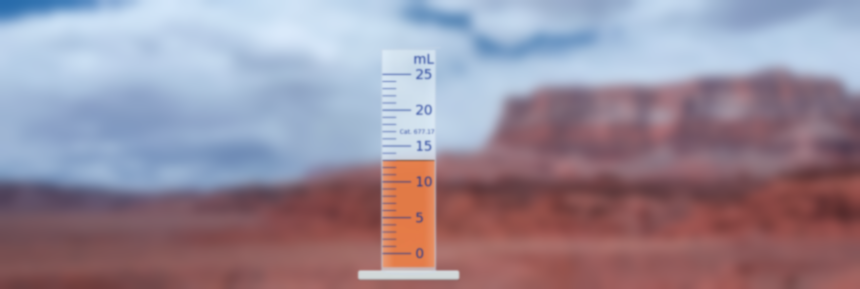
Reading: 13,mL
